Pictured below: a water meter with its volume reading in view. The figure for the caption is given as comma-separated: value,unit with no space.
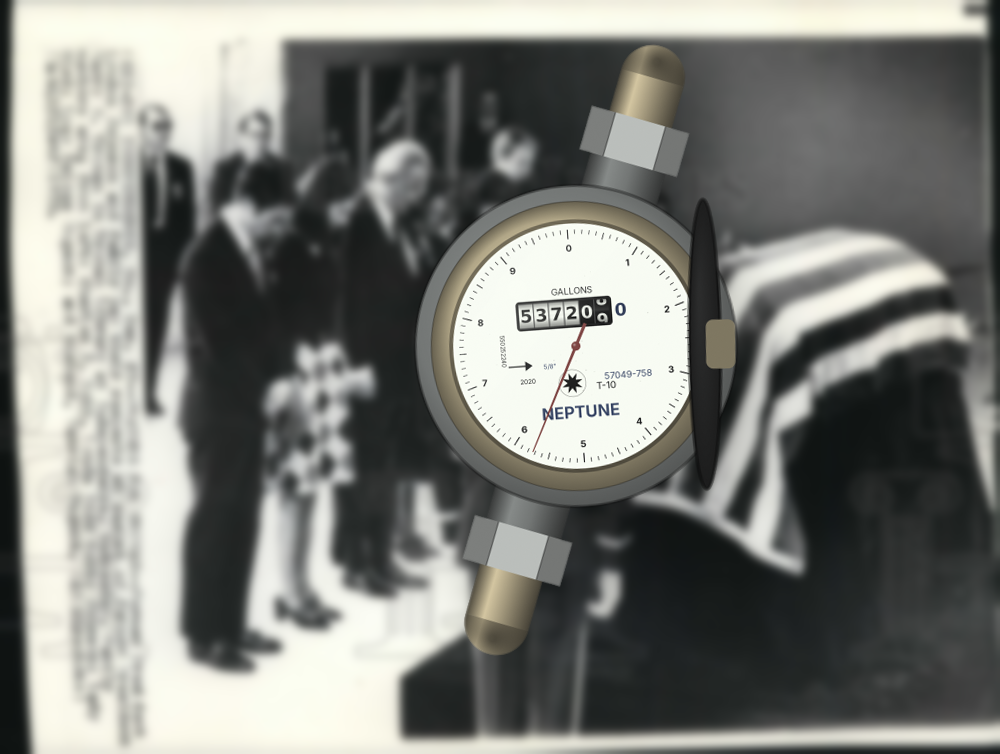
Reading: 5372085.7,gal
